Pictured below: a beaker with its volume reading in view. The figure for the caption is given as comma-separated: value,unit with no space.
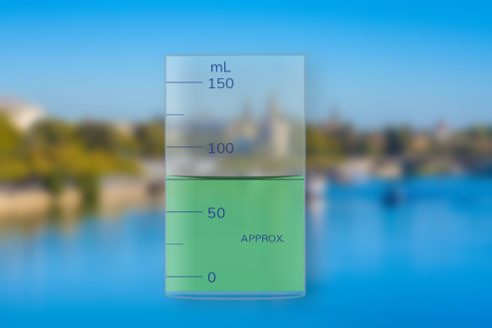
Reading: 75,mL
